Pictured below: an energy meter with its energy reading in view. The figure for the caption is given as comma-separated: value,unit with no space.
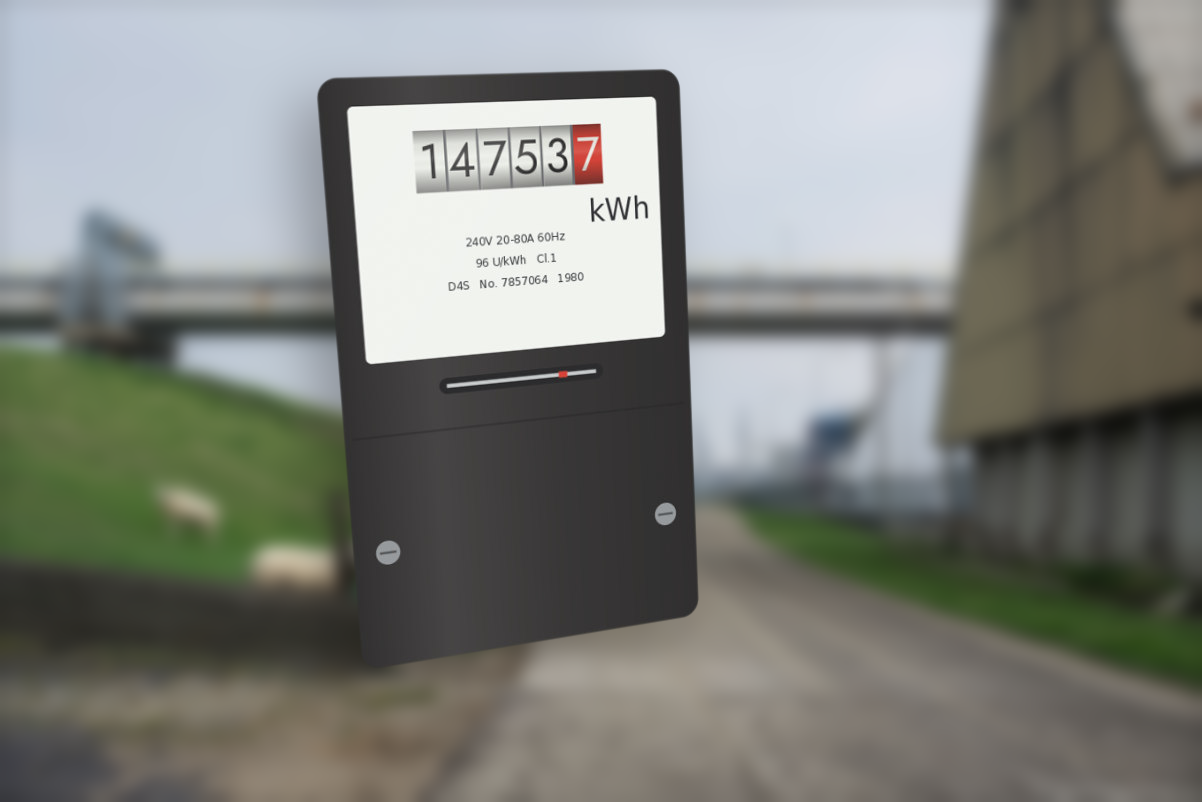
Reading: 14753.7,kWh
